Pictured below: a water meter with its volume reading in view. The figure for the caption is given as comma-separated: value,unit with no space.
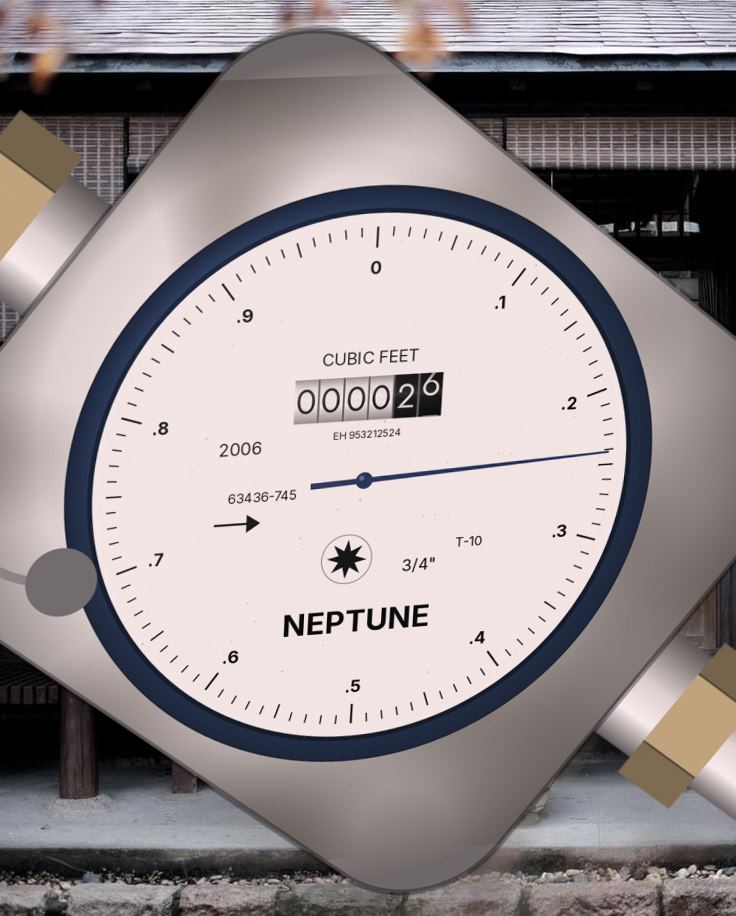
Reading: 26.24,ft³
